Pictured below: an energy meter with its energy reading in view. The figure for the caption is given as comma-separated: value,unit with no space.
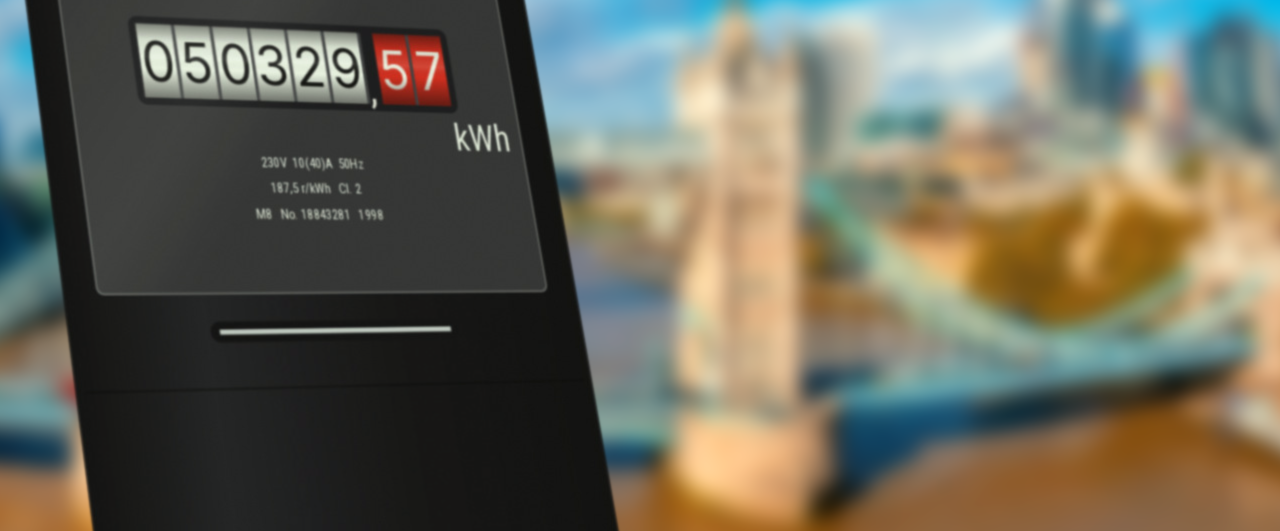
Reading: 50329.57,kWh
